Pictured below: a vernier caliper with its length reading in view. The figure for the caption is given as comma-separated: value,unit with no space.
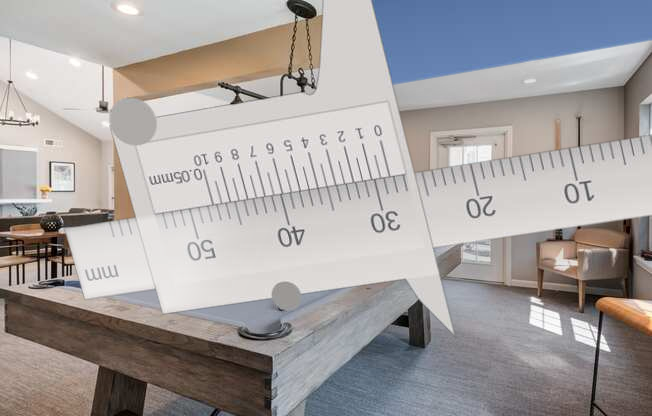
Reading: 28.4,mm
